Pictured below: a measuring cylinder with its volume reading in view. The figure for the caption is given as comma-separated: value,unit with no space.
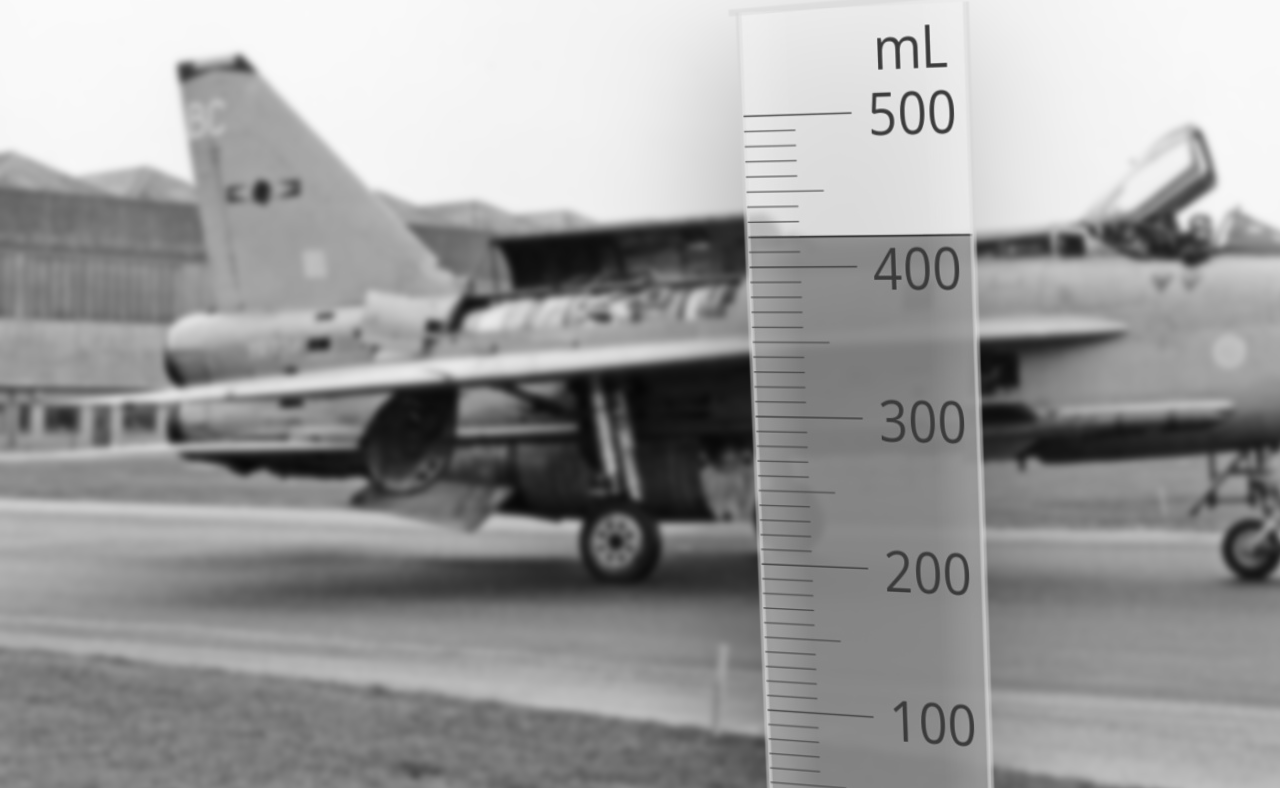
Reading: 420,mL
